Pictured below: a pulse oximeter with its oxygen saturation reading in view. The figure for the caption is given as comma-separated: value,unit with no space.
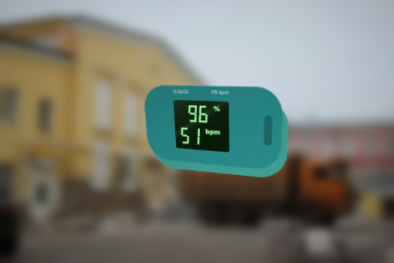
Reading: 96,%
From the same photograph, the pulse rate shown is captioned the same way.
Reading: 51,bpm
